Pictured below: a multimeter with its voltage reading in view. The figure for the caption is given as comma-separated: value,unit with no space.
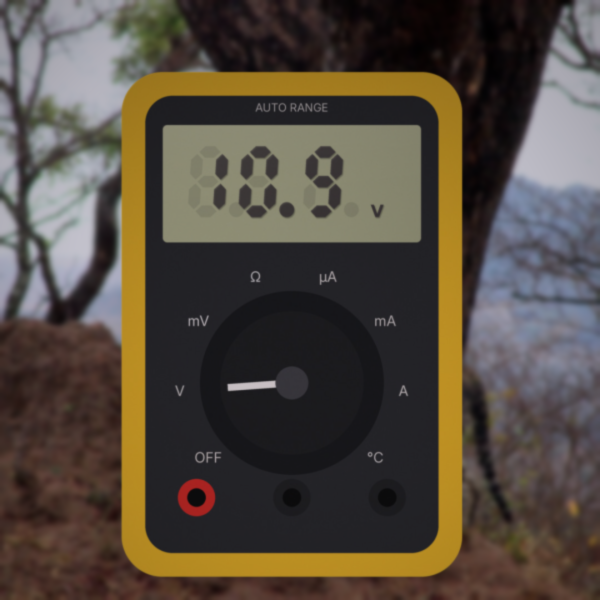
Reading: 10.9,V
